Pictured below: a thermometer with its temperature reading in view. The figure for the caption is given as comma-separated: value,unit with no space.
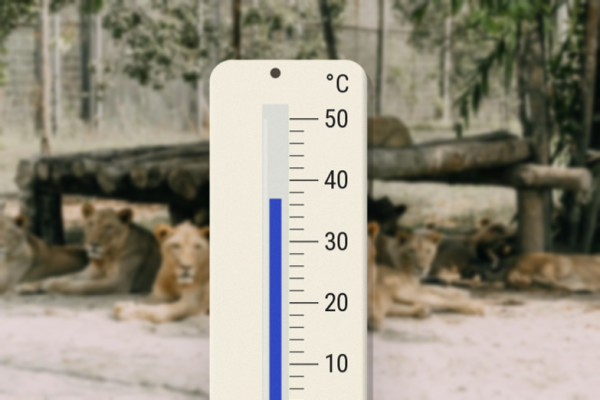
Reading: 37,°C
